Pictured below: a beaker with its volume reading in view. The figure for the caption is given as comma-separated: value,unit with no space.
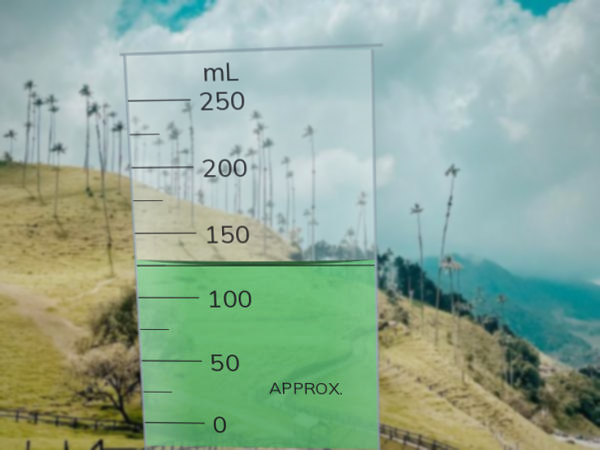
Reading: 125,mL
